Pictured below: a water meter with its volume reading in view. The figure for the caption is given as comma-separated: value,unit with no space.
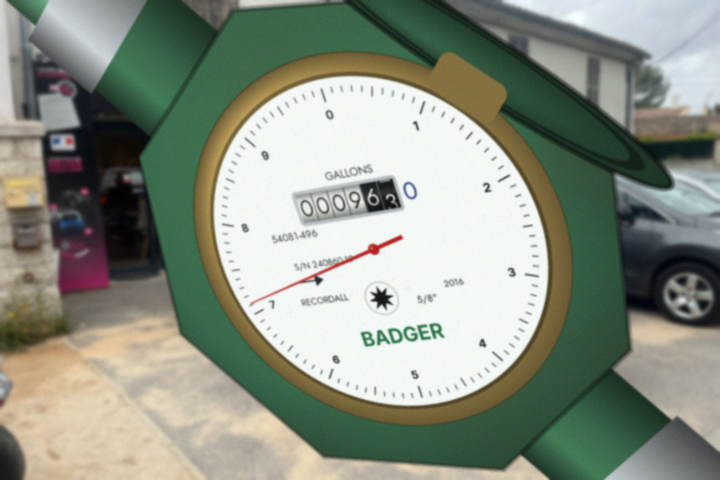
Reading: 9627.1,gal
